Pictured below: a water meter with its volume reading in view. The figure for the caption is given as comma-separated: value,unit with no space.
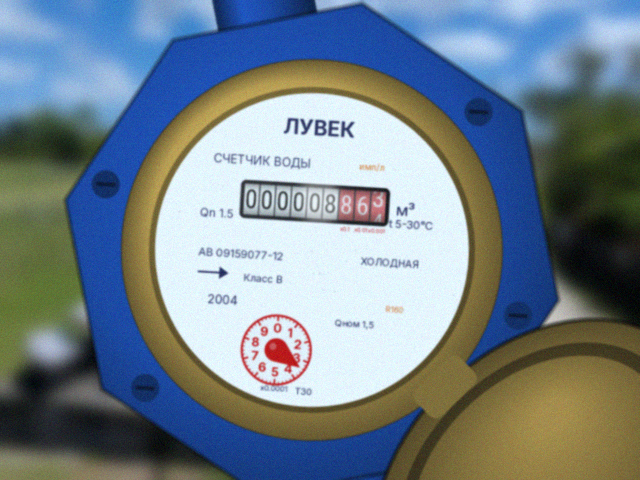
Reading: 8.8633,m³
